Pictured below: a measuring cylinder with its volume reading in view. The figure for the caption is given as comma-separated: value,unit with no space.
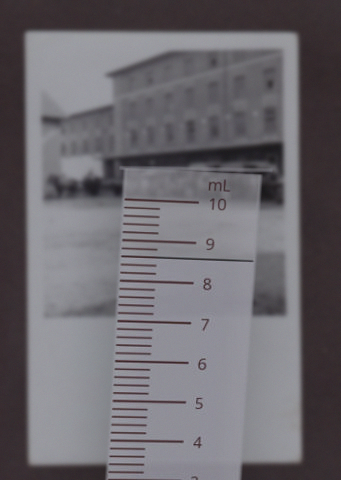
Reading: 8.6,mL
